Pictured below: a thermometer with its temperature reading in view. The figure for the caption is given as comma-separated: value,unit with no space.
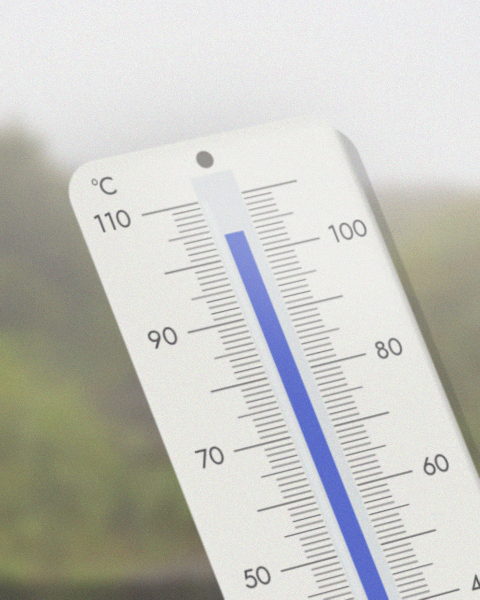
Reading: 104,°C
